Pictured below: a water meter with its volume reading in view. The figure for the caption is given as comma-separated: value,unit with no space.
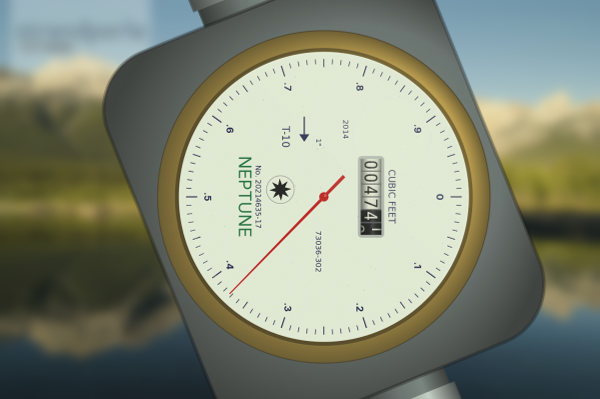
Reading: 4741.37,ft³
